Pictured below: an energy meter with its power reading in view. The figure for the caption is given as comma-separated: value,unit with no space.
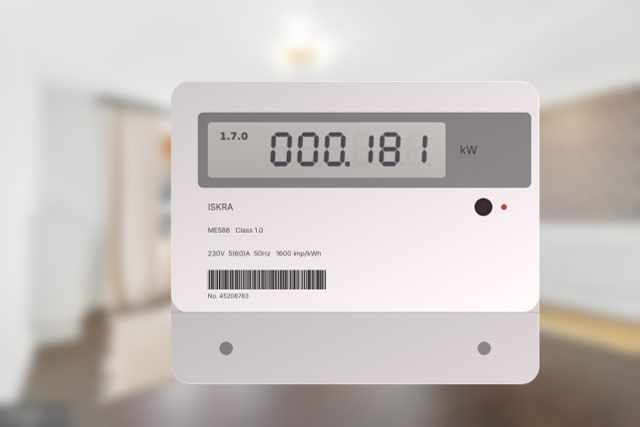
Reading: 0.181,kW
